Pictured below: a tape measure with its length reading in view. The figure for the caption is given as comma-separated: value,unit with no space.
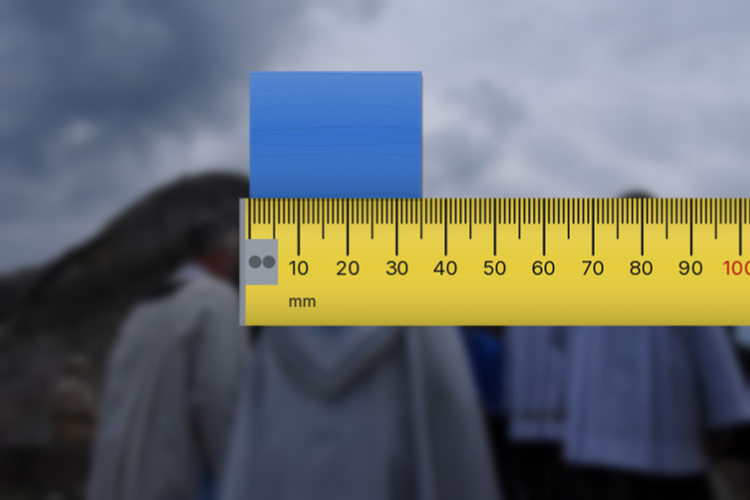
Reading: 35,mm
